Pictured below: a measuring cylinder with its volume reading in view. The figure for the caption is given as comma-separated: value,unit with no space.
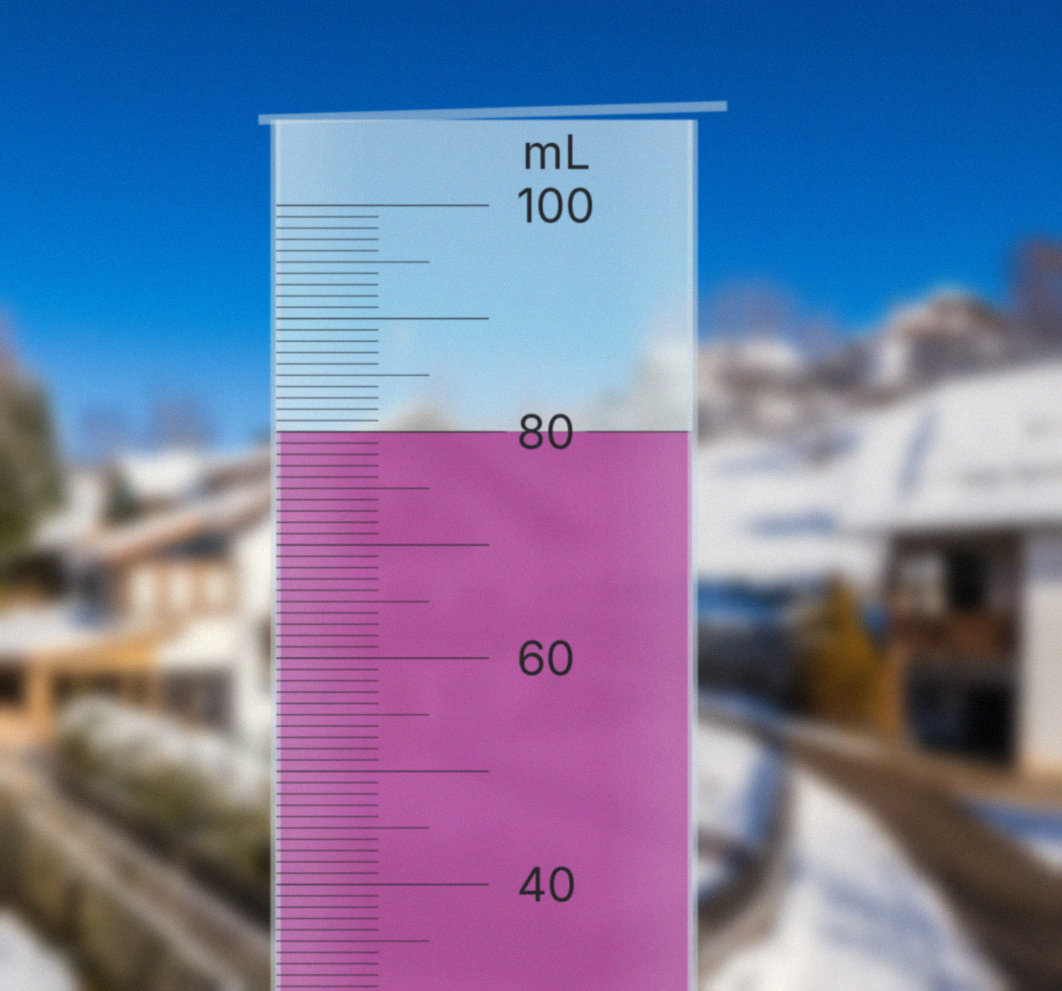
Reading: 80,mL
